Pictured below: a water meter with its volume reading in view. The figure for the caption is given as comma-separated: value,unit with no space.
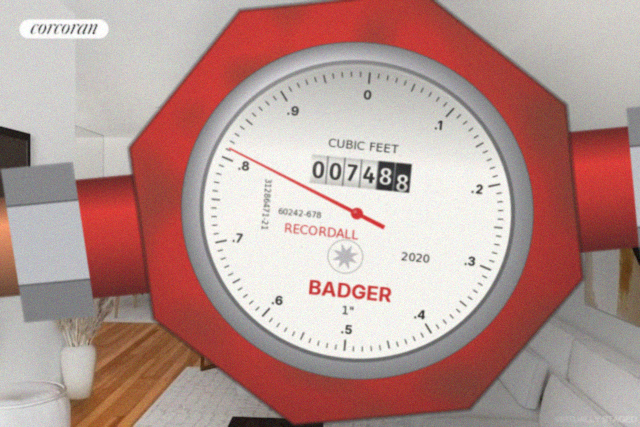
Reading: 7487.81,ft³
